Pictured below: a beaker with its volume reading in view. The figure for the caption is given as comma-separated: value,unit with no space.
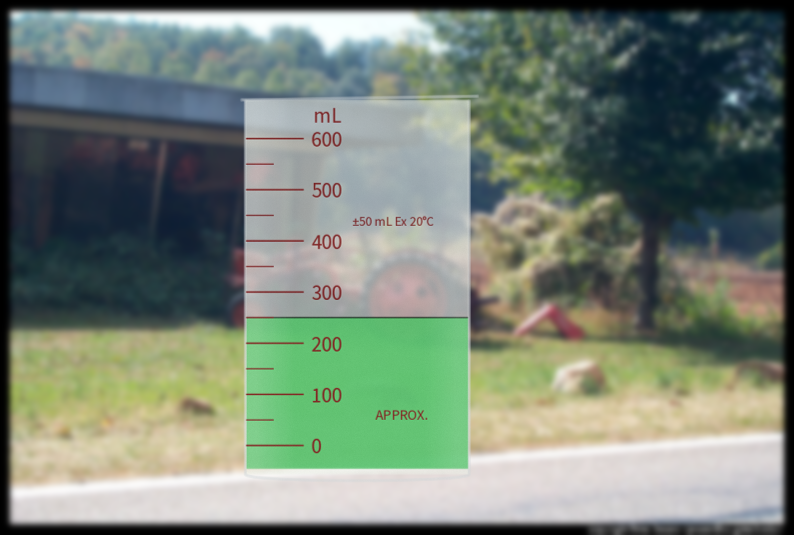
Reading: 250,mL
